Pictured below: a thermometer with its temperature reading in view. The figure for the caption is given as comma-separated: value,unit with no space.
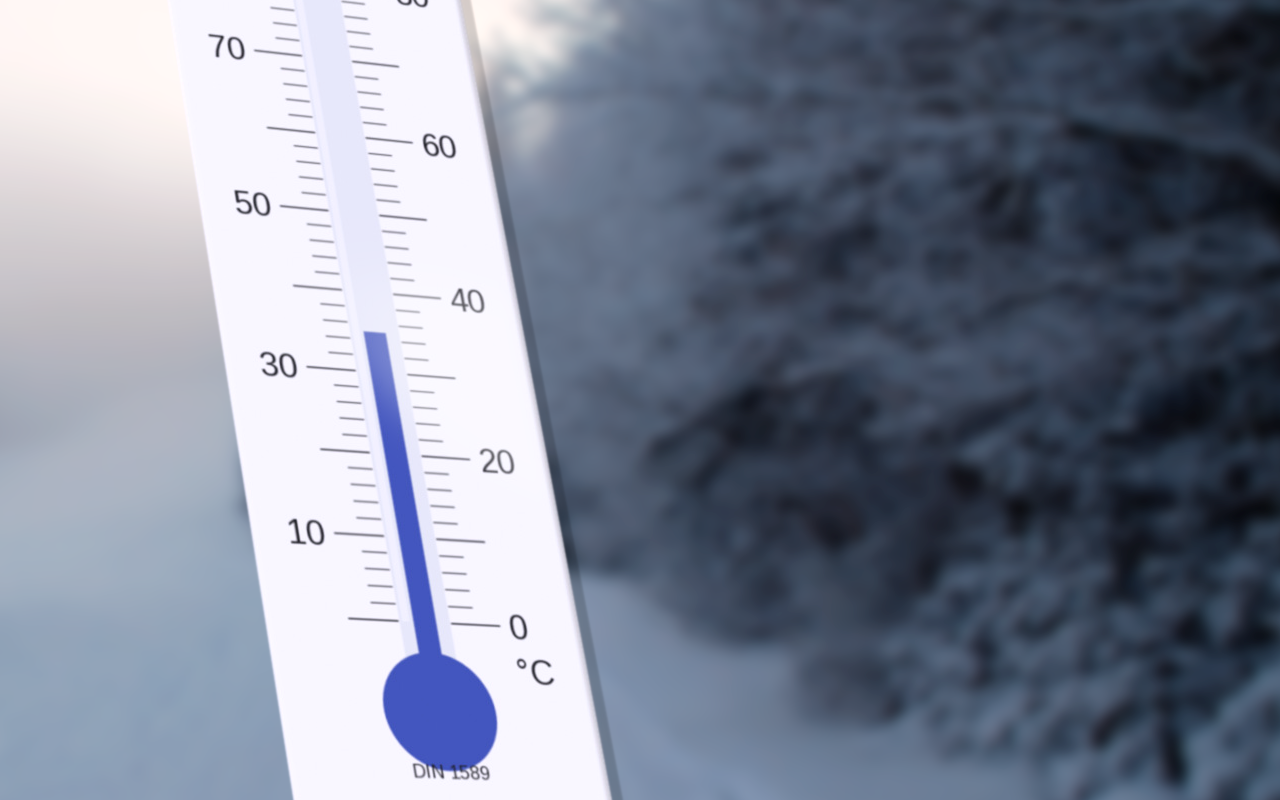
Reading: 35,°C
